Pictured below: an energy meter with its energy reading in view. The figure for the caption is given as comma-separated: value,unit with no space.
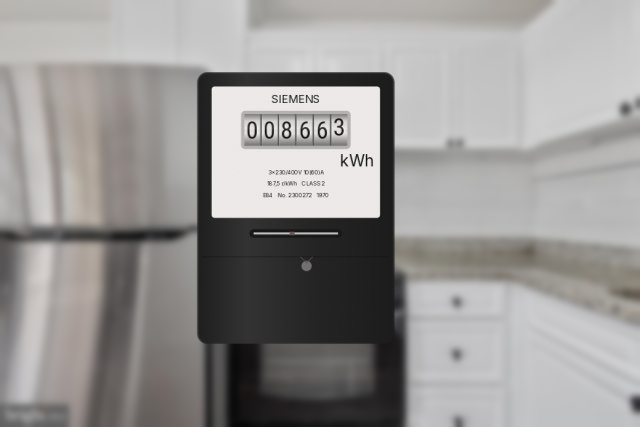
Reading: 8663,kWh
